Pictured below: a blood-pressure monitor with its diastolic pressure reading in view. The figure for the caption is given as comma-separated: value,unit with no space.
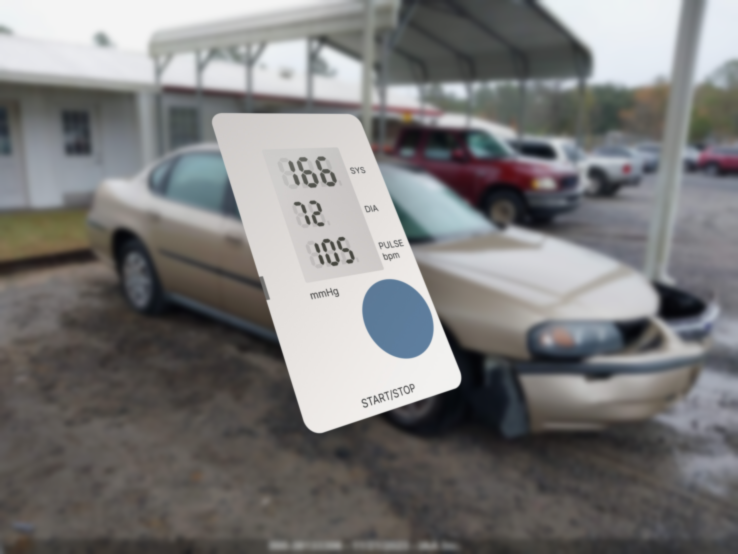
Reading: 72,mmHg
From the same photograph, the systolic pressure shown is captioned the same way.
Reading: 166,mmHg
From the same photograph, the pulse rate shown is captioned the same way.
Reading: 105,bpm
